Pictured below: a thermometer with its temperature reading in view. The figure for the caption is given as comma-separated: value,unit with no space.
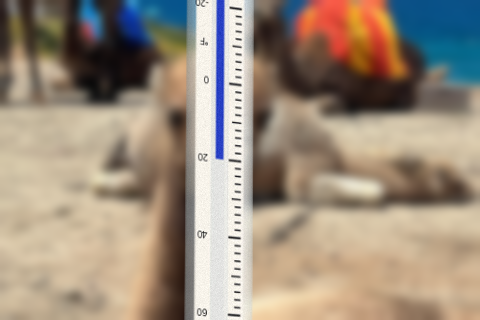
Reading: 20,°F
